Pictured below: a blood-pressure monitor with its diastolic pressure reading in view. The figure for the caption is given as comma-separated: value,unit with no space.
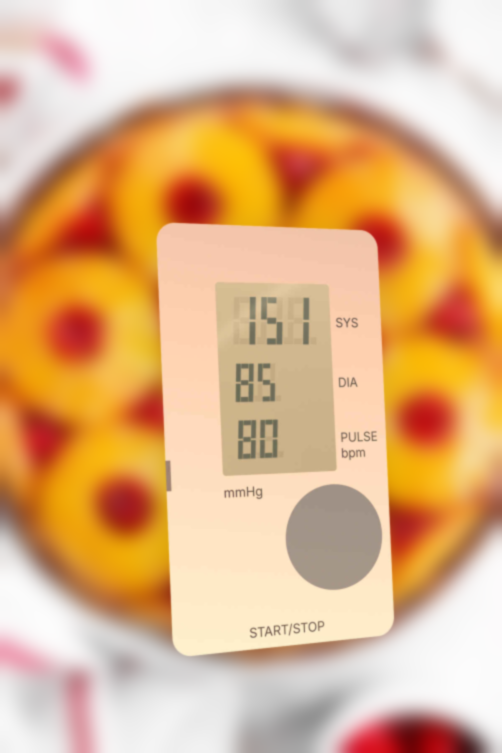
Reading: 85,mmHg
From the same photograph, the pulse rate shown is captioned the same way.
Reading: 80,bpm
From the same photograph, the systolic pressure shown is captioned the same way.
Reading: 151,mmHg
